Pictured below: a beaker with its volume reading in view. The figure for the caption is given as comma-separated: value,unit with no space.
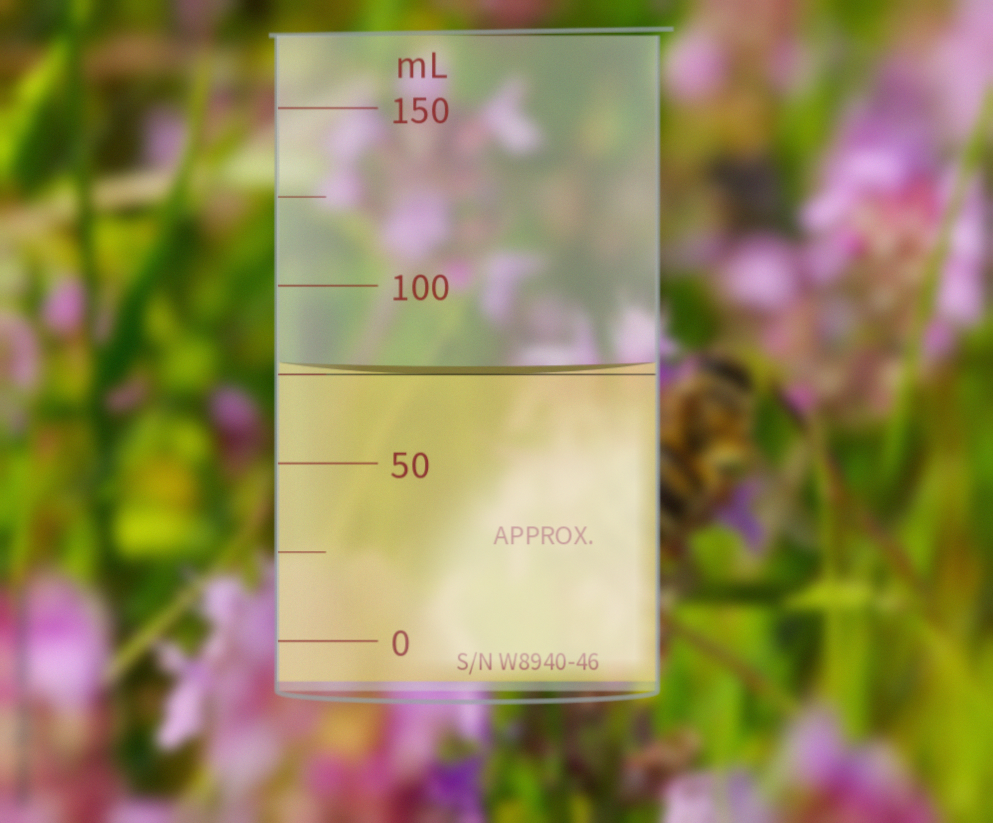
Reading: 75,mL
